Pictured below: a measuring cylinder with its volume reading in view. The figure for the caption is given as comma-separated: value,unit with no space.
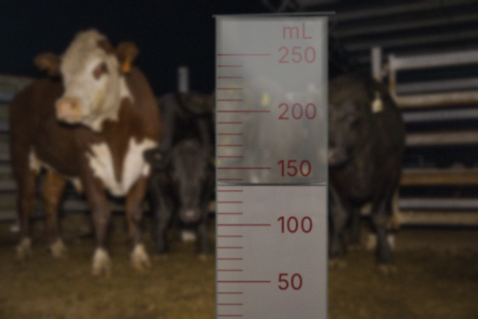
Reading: 135,mL
